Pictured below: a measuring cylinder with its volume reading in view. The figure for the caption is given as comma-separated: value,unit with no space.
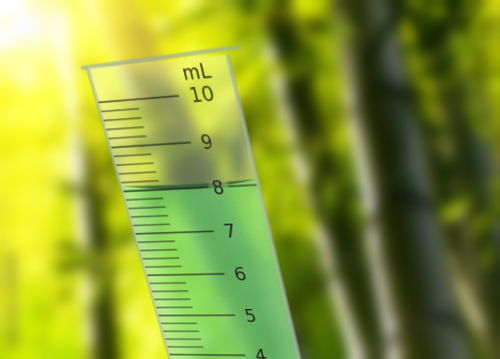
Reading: 8,mL
